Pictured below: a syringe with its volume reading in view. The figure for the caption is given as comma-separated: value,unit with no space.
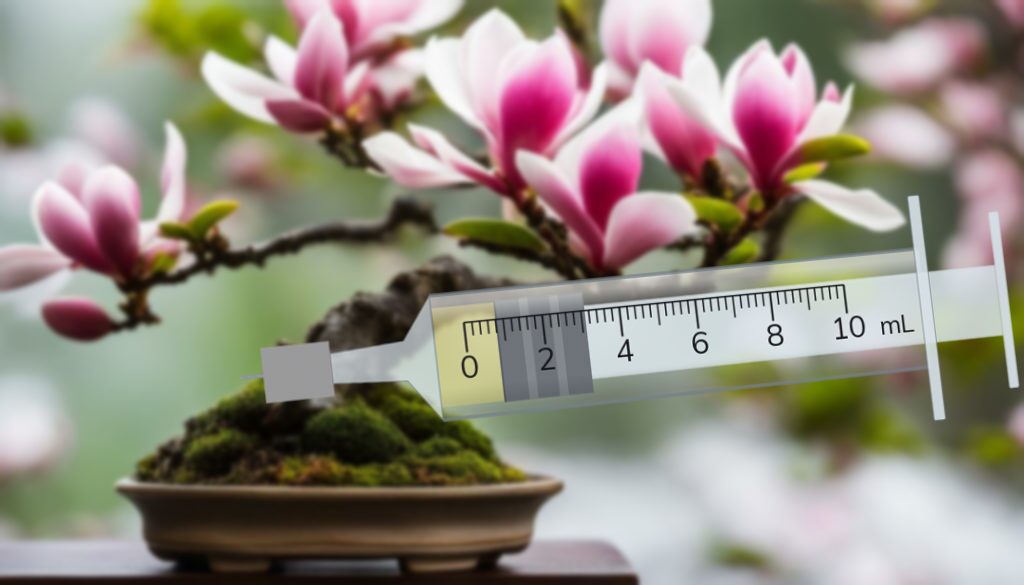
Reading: 0.8,mL
